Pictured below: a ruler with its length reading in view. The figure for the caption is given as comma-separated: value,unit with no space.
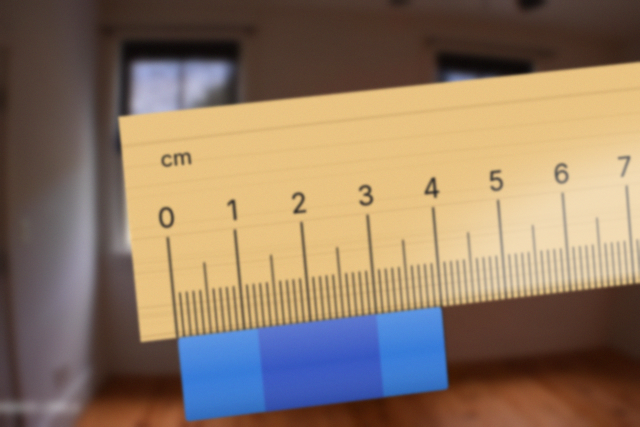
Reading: 4,cm
